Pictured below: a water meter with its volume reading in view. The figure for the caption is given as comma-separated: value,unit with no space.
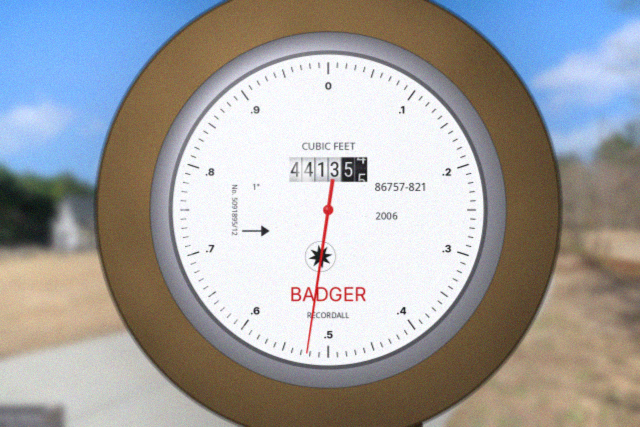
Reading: 441354.52,ft³
